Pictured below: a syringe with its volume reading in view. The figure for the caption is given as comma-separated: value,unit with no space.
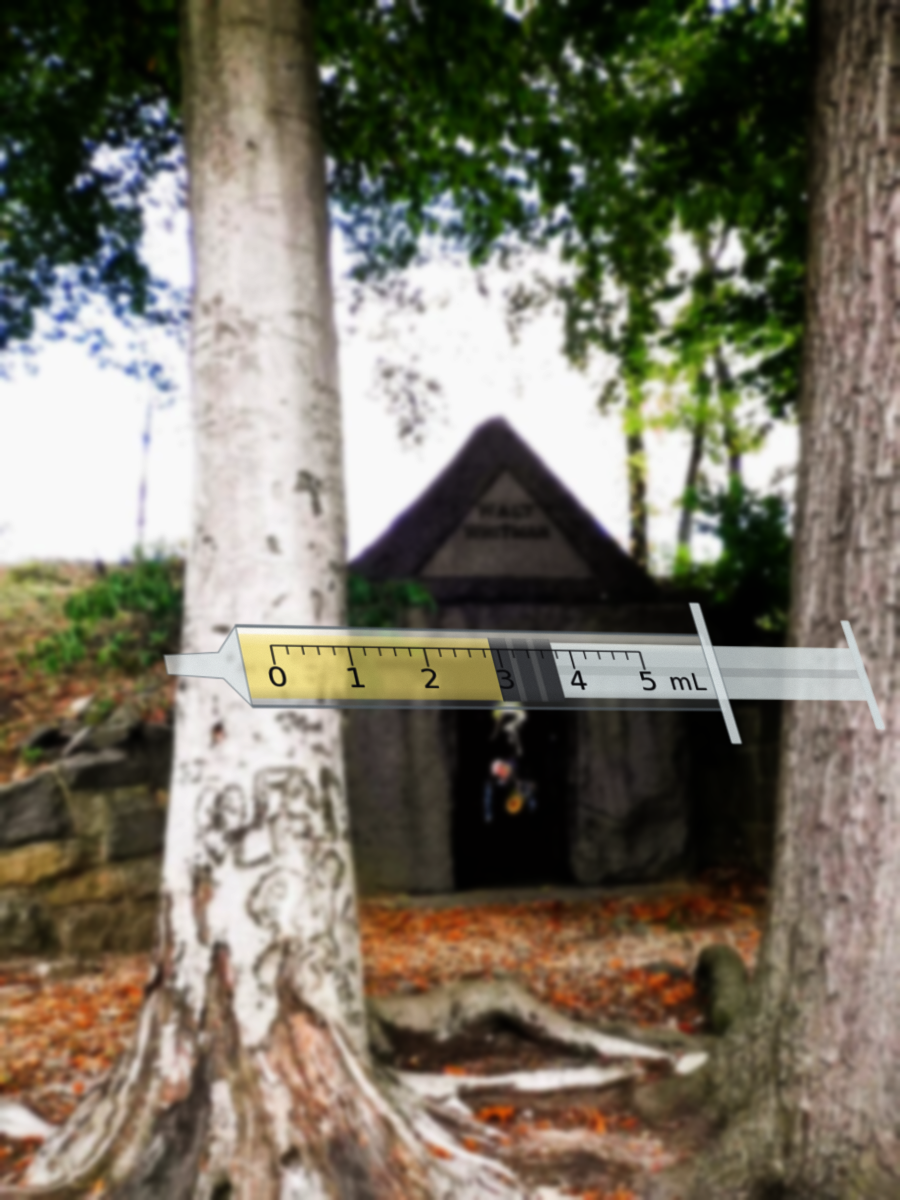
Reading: 2.9,mL
